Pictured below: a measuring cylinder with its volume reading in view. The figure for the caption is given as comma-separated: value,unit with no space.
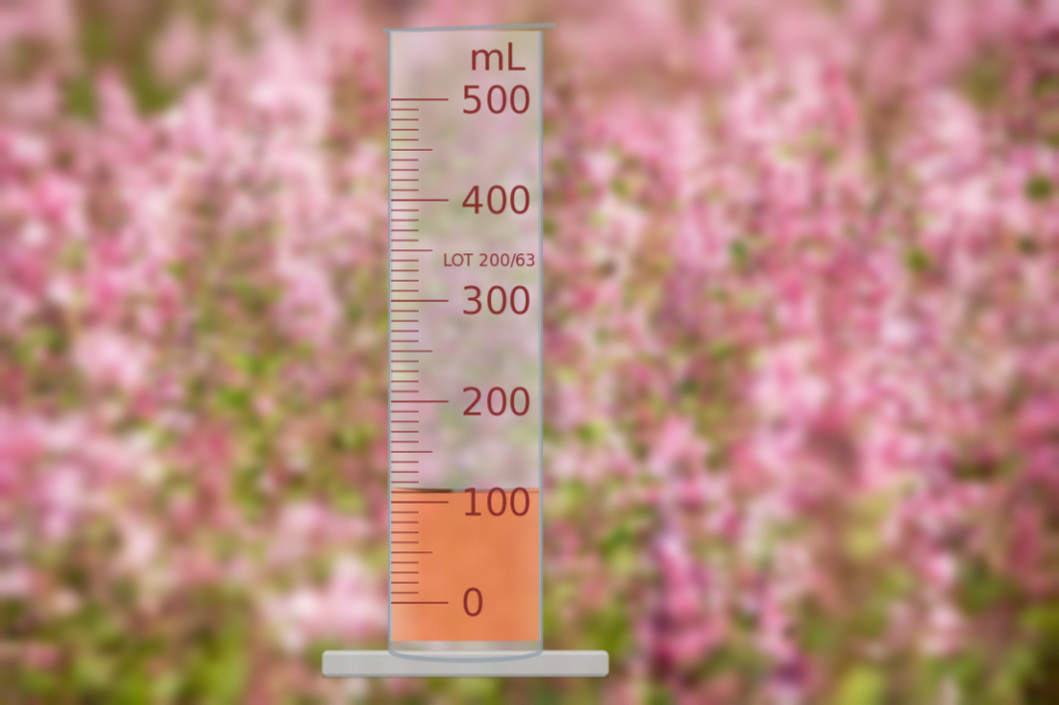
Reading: 110,mL
